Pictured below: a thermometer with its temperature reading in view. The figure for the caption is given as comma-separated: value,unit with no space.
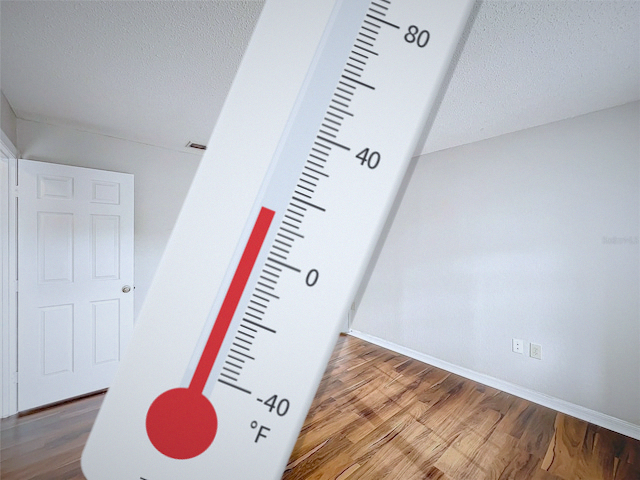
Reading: 14,°F
